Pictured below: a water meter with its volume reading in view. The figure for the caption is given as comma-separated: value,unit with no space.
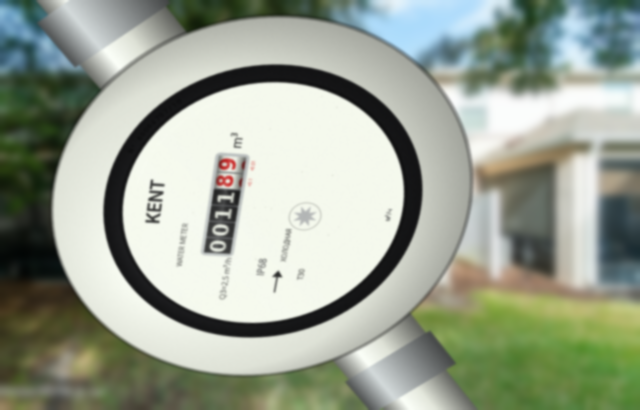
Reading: 11.89,m³
